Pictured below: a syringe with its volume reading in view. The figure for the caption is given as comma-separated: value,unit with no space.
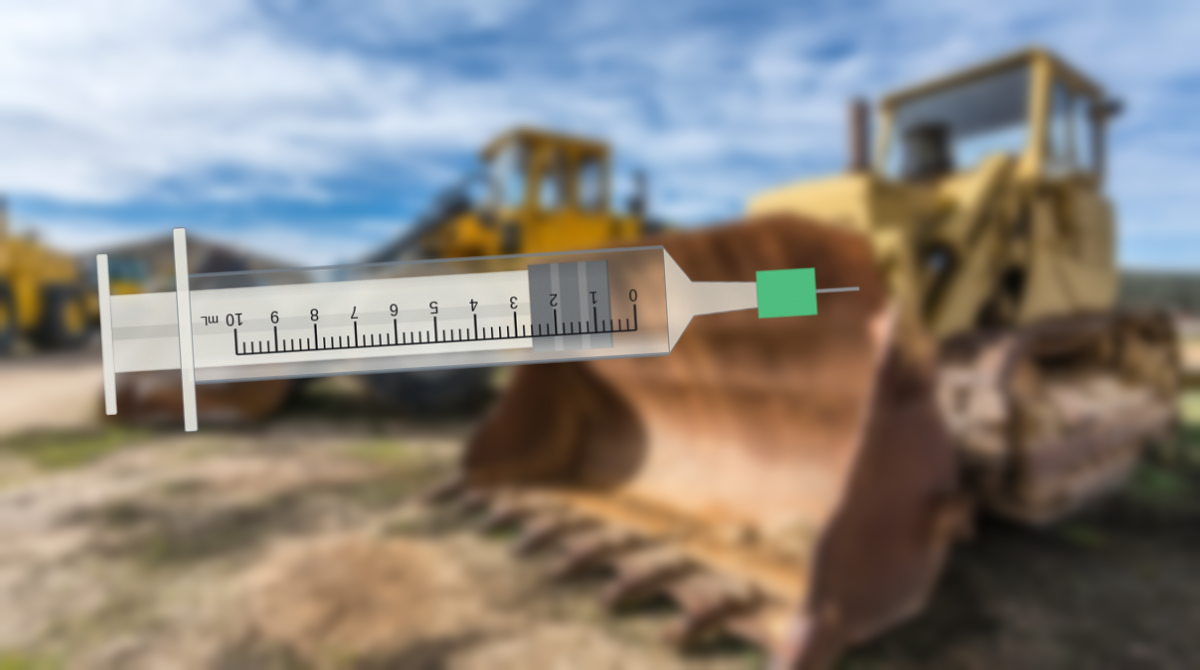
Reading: 0.6,mL
